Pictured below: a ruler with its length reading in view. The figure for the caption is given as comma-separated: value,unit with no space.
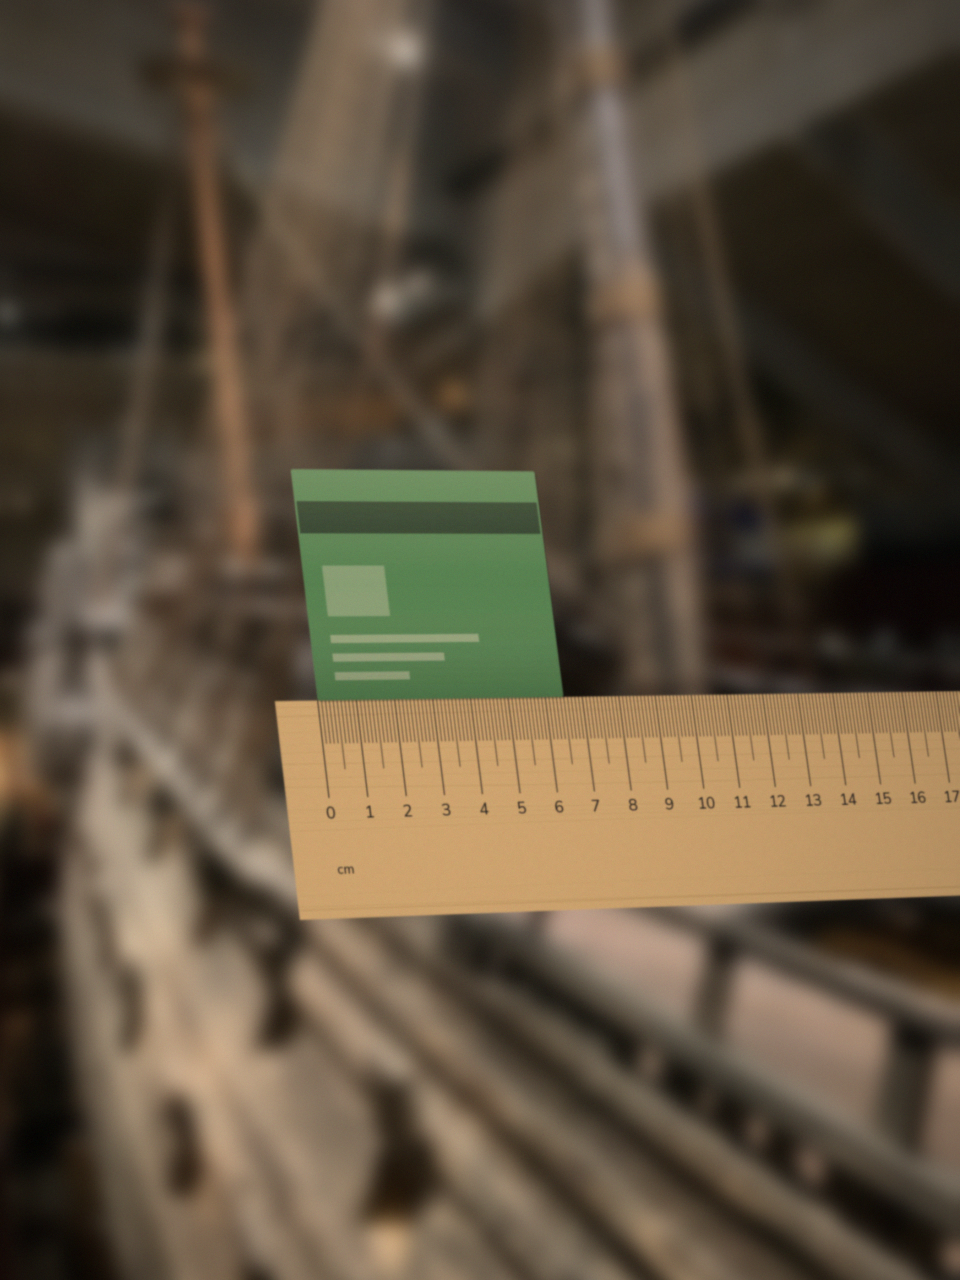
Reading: 6.5,cm
